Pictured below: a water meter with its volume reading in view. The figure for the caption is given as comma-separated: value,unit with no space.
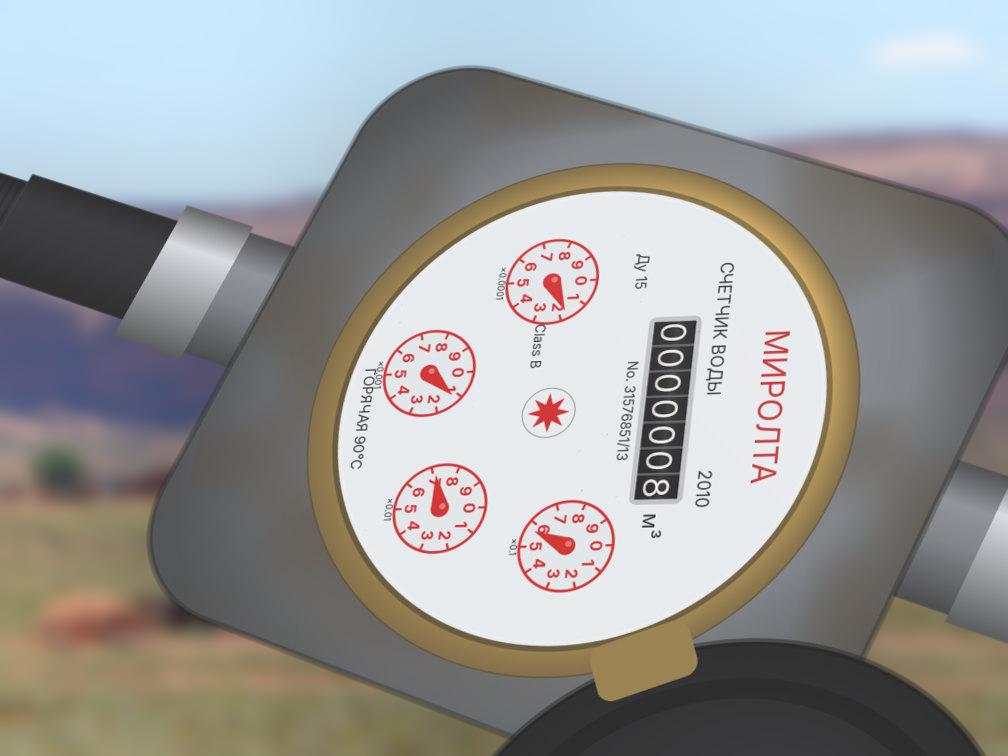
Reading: 8.5711,m³
